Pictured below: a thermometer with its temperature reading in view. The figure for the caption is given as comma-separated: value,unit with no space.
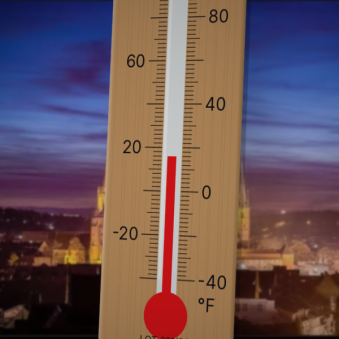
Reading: 16,°F
